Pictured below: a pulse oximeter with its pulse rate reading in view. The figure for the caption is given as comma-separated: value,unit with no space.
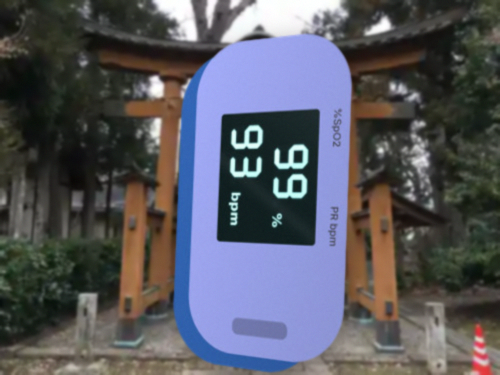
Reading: 93,bpm
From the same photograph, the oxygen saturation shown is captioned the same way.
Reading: 99,%
